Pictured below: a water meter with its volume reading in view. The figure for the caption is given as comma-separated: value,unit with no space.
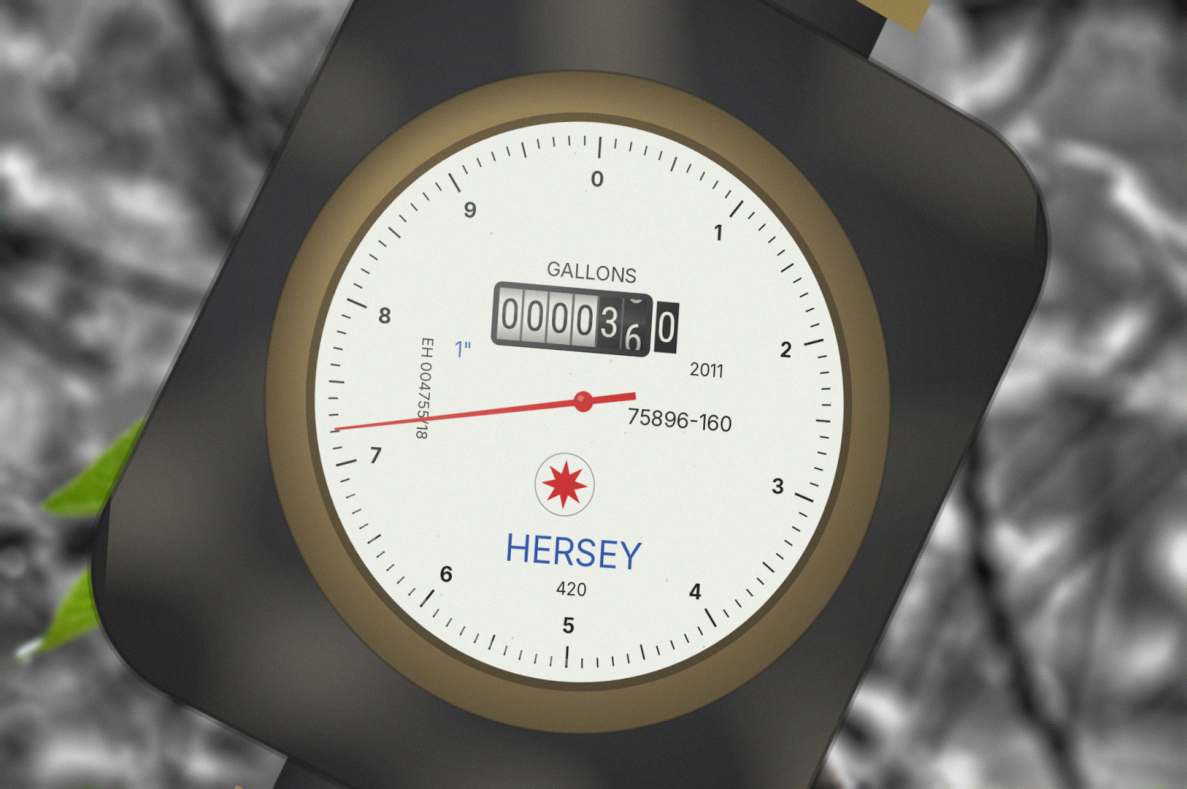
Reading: 357.2,gal
